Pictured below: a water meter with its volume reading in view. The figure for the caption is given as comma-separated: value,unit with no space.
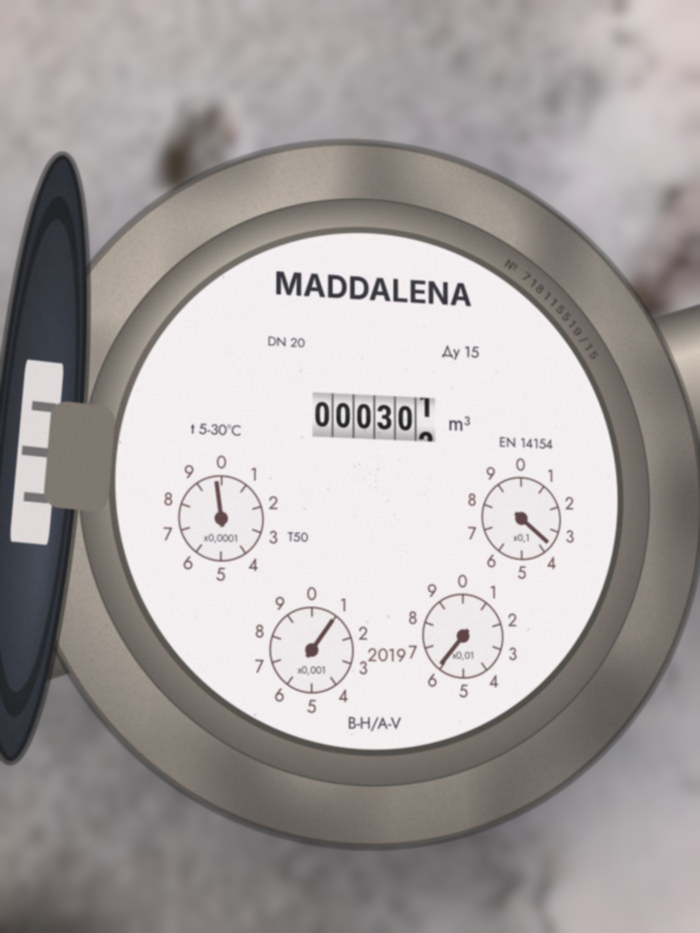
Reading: 301.3609,m³
